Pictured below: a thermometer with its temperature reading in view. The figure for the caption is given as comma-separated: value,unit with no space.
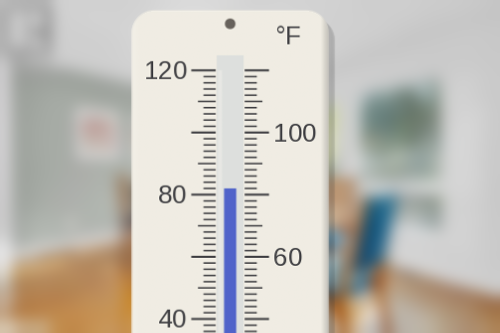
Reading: 82,°F
